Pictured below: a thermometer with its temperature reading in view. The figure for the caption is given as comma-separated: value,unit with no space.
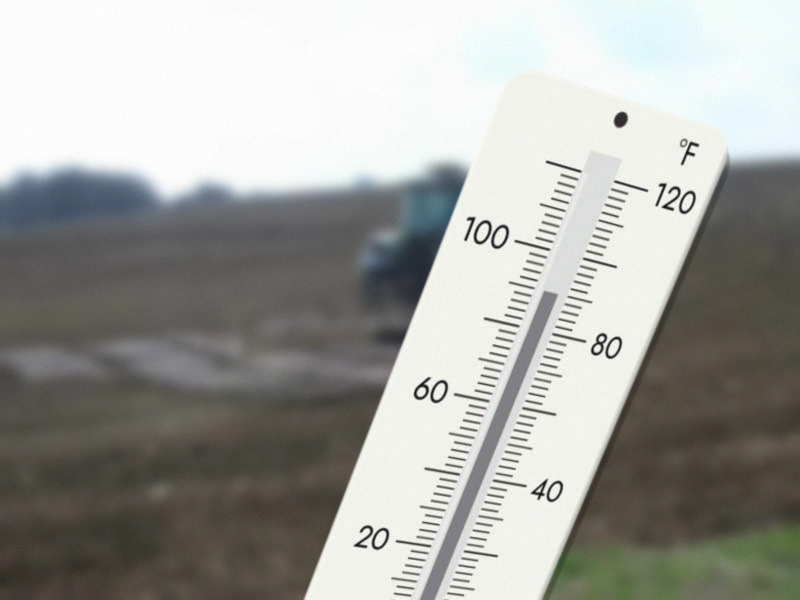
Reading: 90,°F
